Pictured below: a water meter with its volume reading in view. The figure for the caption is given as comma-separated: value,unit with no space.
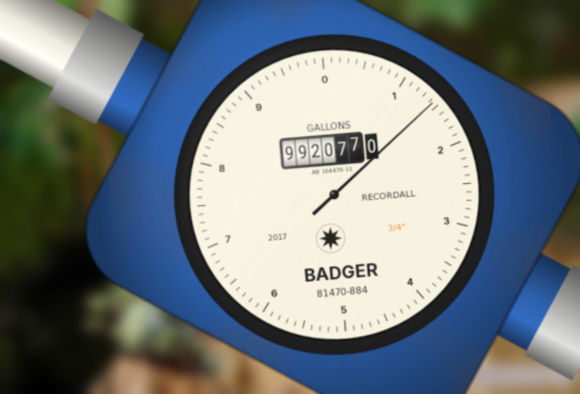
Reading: 9920771.4,gal
